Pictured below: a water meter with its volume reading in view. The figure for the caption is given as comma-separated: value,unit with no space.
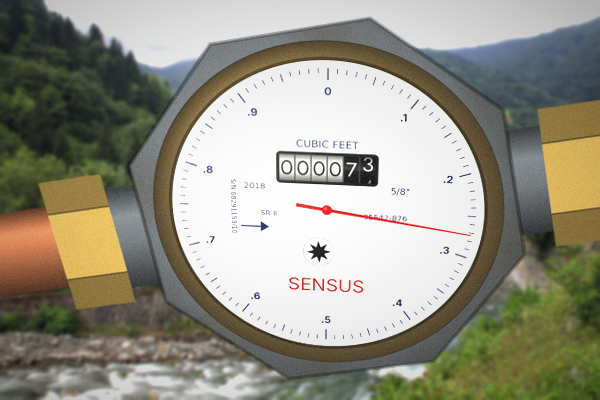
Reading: 73.27,ft³
